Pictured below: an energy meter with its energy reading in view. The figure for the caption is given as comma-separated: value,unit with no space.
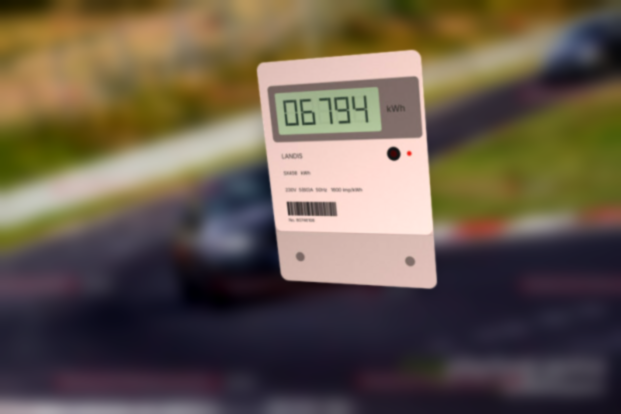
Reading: 6794,kWh
